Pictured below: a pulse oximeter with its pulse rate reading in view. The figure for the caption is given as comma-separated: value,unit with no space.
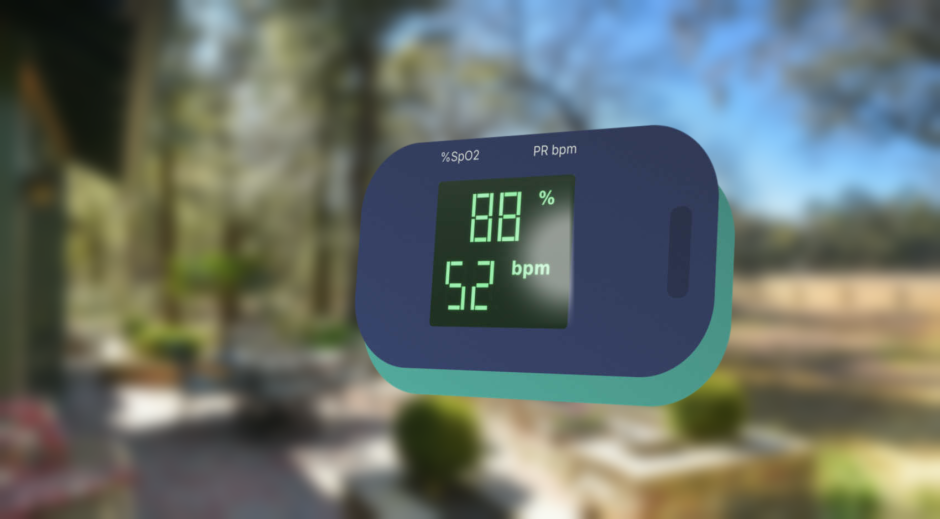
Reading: 52,bpm
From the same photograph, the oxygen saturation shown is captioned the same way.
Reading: 88,%
